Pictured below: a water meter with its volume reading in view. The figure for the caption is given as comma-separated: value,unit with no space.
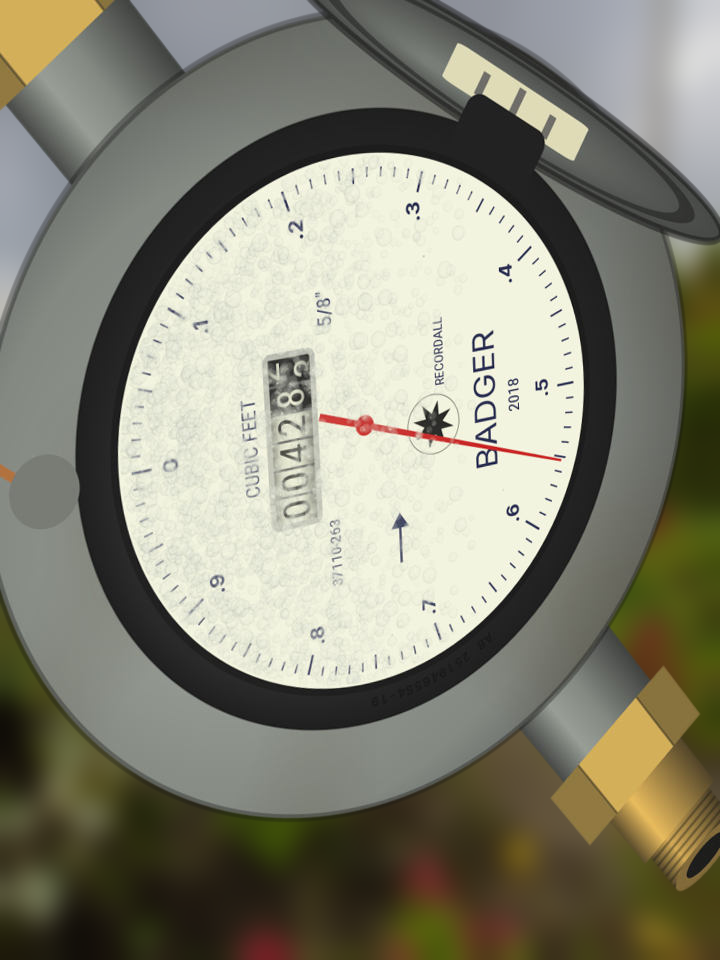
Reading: 4282.55,ft³
